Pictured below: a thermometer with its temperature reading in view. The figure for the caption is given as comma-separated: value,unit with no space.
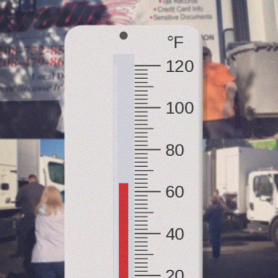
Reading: 64,°F
